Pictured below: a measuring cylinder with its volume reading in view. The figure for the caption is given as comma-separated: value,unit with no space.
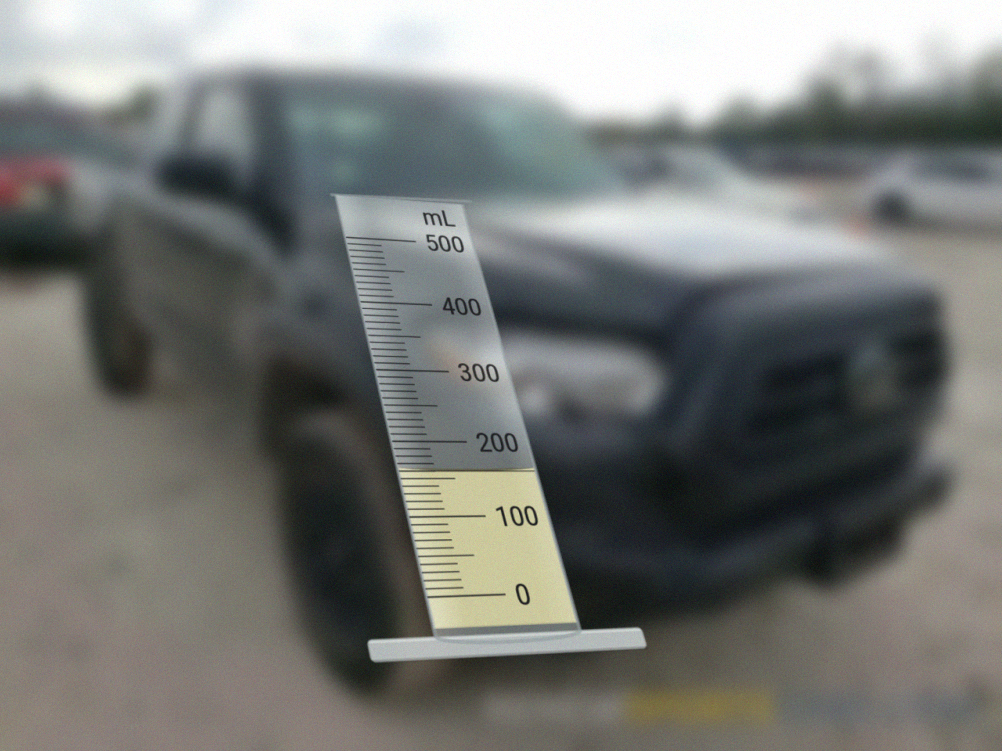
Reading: 160,mL
